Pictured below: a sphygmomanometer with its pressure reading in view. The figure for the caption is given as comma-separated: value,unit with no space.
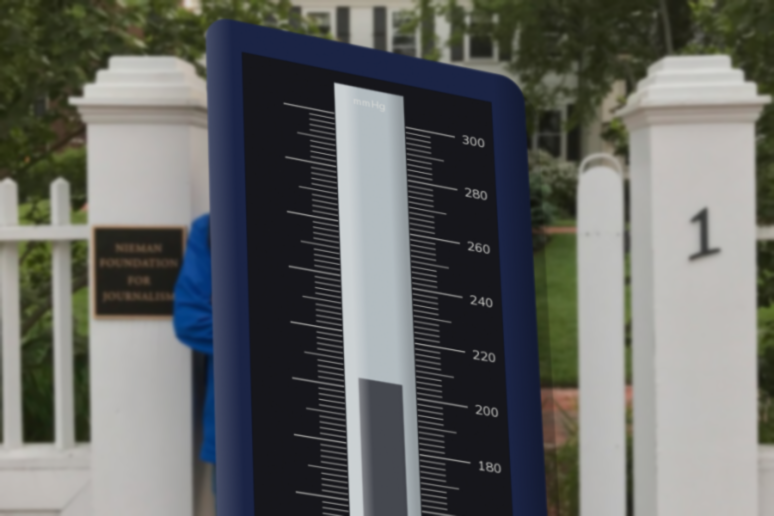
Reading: 204,mmHg
